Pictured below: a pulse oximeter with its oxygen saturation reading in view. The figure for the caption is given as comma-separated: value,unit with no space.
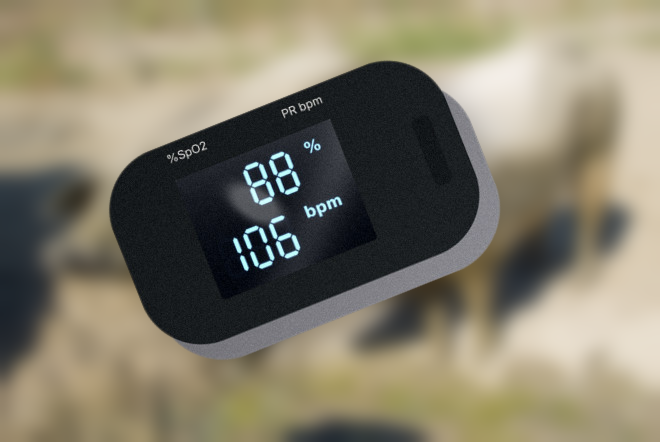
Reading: 88,%
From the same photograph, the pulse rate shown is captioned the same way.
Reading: 106,bpm
